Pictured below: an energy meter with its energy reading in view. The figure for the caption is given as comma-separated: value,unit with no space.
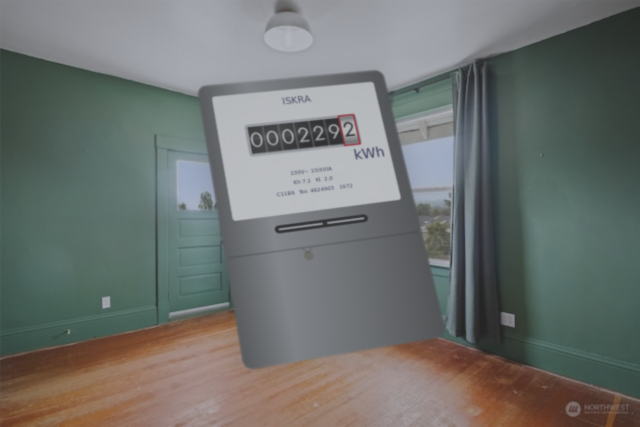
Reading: 229.2,kWh
